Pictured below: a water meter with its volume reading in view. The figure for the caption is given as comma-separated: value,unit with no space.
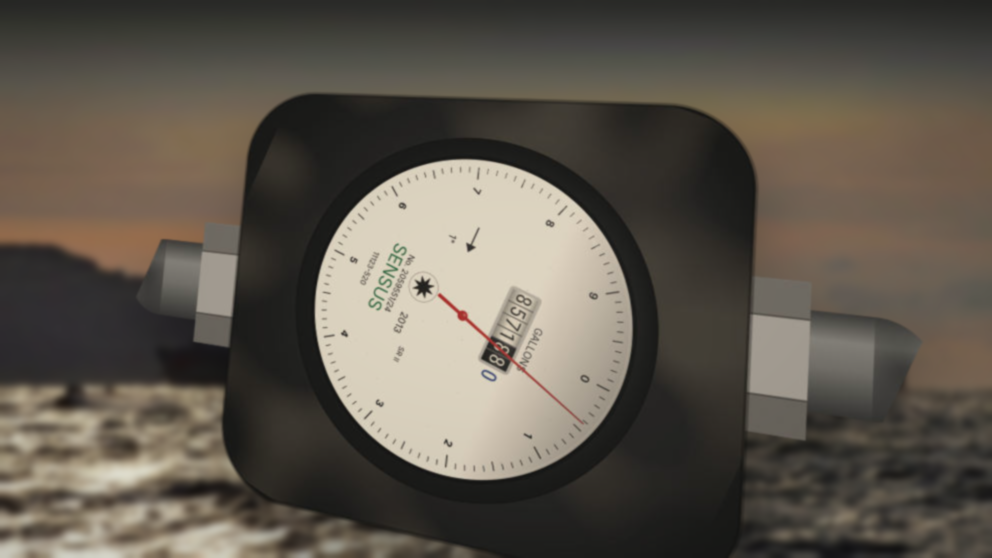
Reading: 8571880.4,gal
